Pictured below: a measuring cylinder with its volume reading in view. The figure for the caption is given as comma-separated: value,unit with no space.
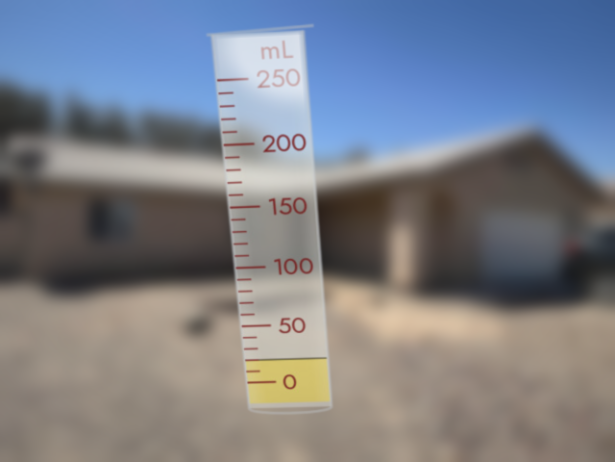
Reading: 20,mL
